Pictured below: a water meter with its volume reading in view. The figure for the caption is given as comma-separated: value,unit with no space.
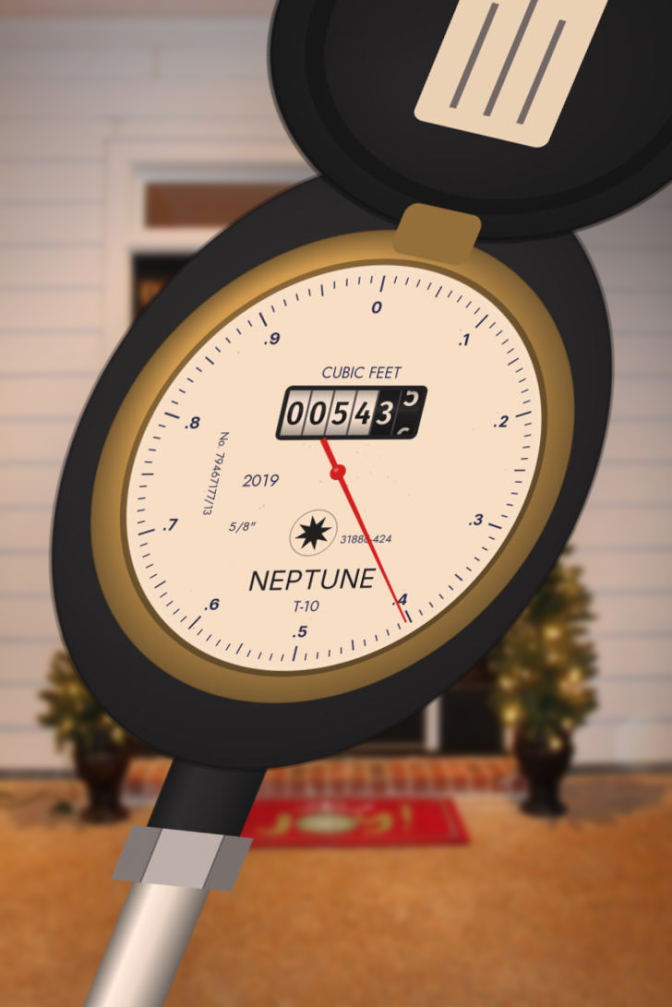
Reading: 5435.40,ft³
